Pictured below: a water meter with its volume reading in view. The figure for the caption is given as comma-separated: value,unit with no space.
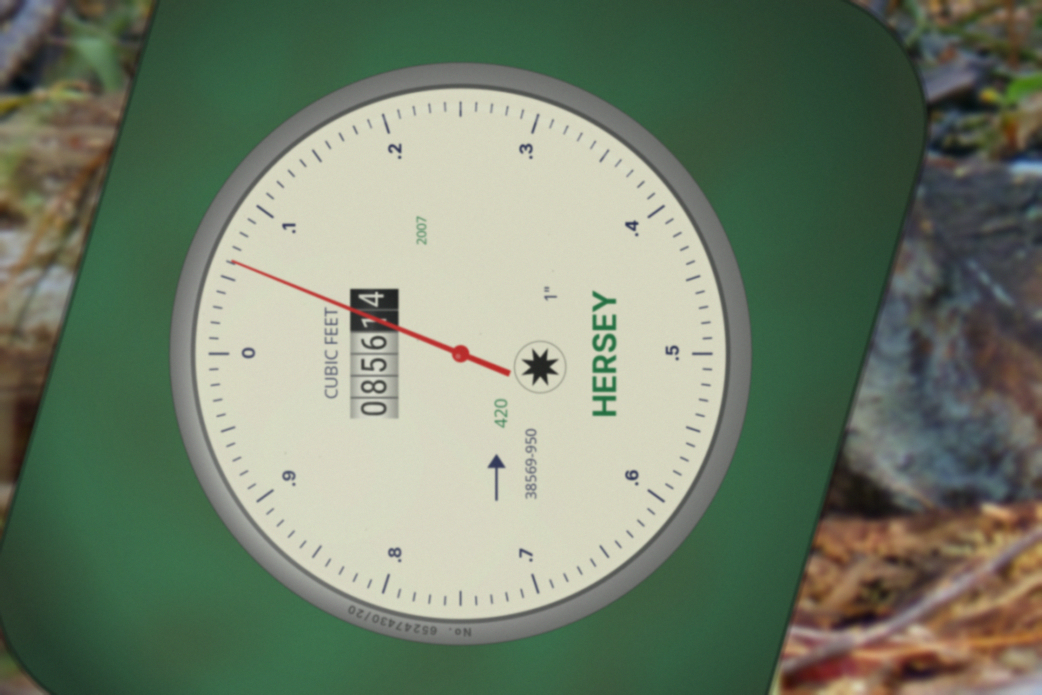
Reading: 85614.06,ft³
